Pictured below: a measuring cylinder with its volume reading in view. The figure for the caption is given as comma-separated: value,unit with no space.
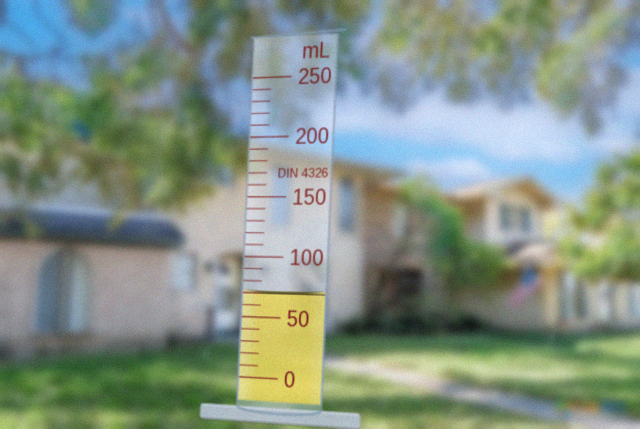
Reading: 70,mL
